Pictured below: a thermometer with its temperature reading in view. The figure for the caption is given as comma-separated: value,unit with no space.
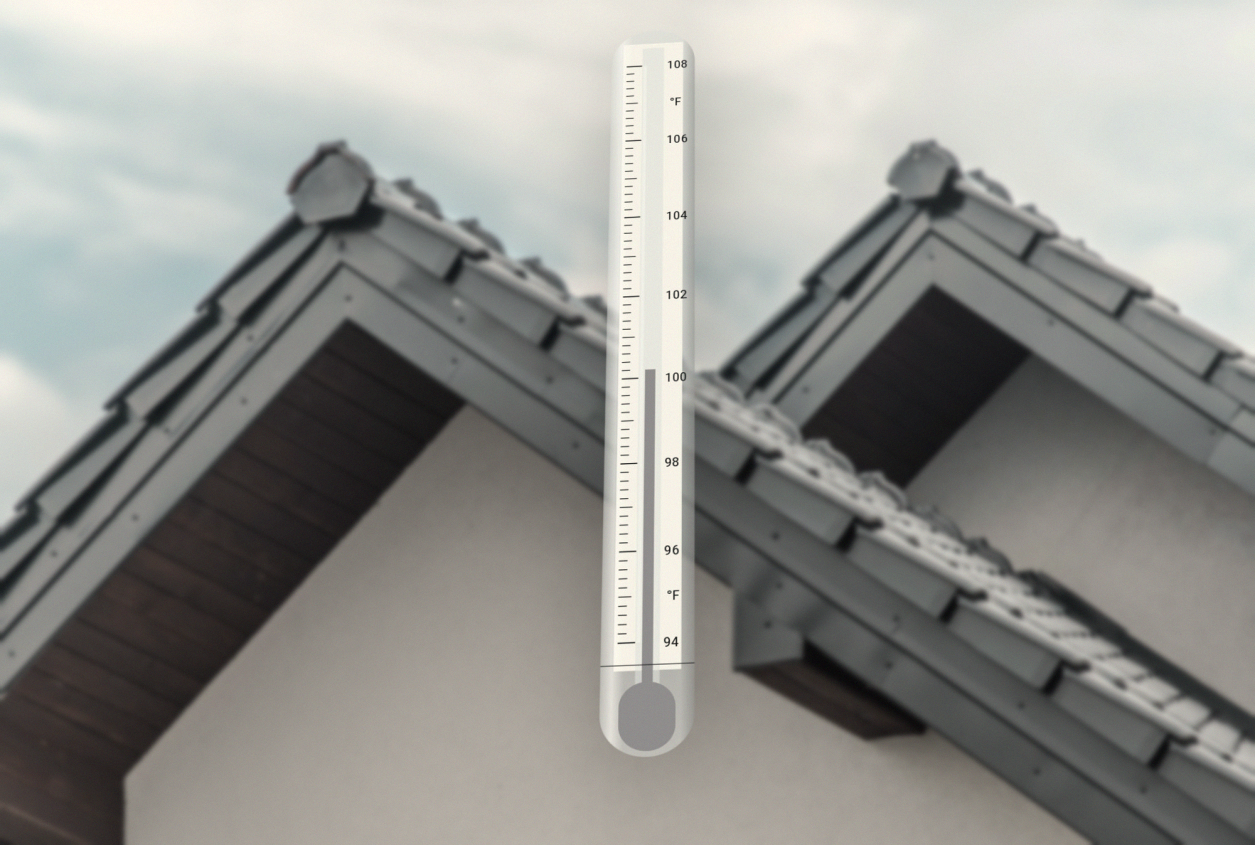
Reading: 100.2,°F
